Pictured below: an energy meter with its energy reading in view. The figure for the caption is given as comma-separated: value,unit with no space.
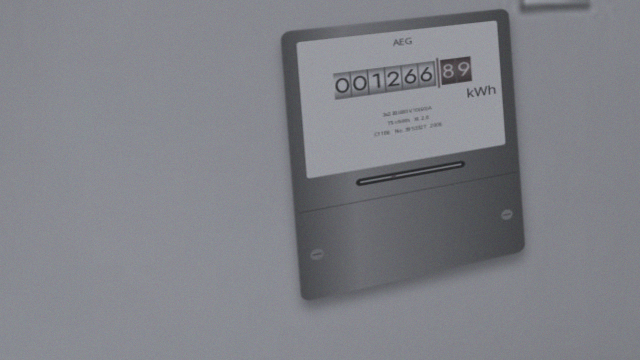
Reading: 1266.89,kWh
